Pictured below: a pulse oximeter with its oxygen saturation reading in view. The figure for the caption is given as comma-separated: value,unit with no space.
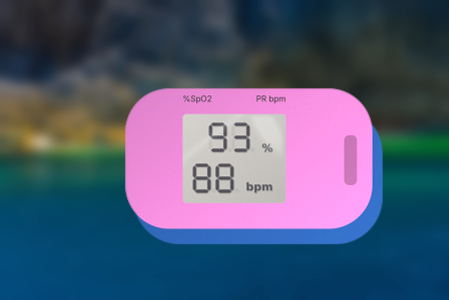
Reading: 93,%
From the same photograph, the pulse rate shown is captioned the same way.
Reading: 88,bpm
